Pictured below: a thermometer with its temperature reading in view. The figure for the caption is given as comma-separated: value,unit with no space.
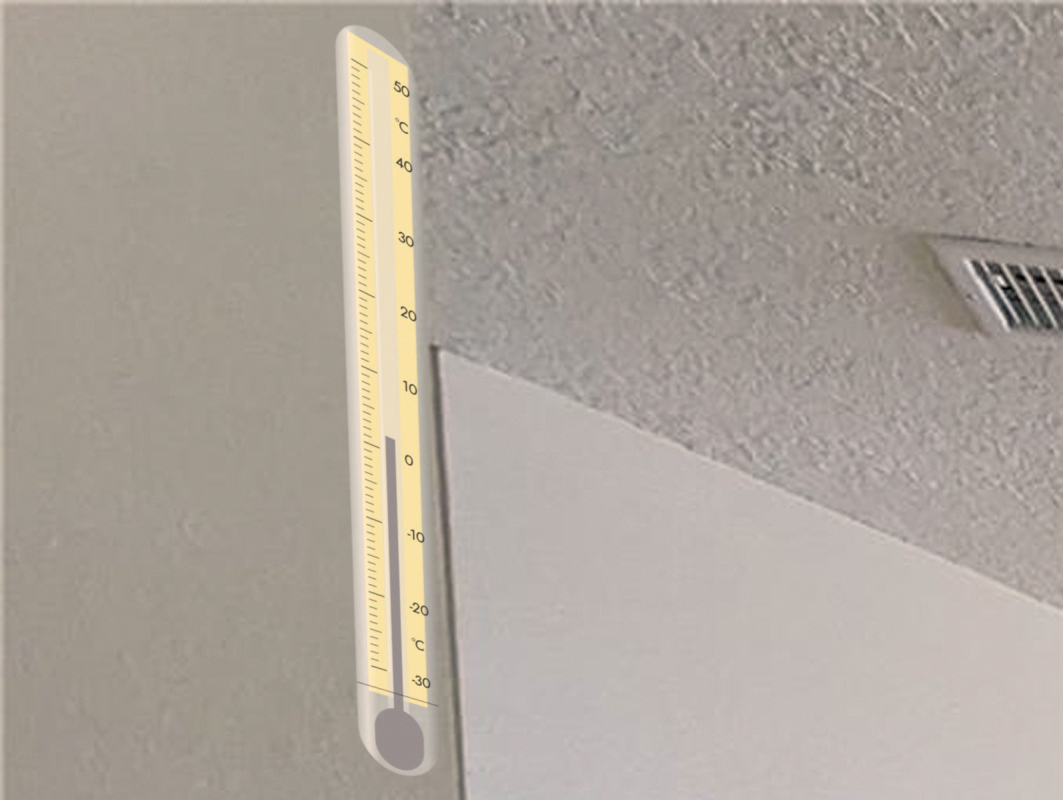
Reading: 2,°C
